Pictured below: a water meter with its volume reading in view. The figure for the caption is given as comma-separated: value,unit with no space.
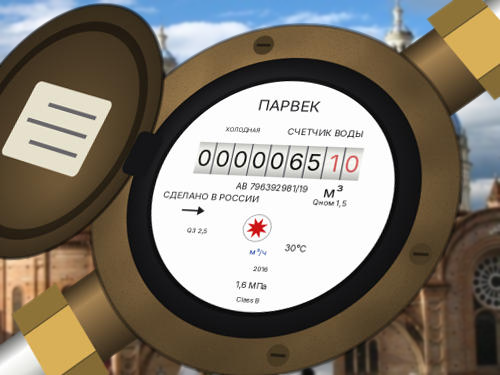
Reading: 65.10,m³
